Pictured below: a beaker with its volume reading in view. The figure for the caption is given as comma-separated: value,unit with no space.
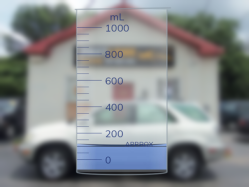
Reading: 100,mL
